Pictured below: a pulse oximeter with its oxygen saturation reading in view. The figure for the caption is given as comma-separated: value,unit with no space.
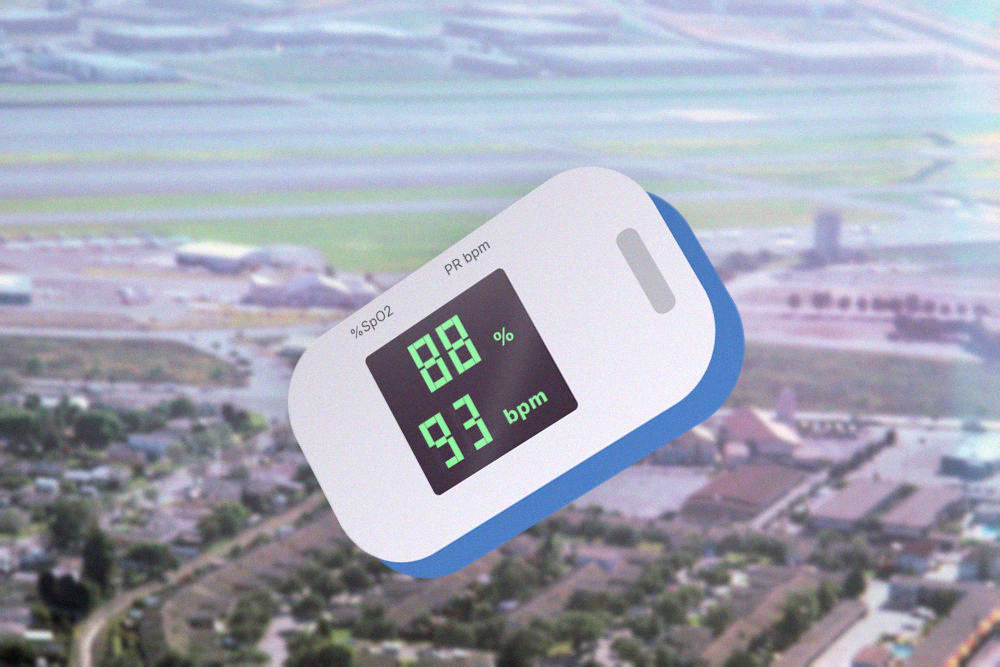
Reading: 88,%
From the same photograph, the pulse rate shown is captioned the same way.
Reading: 93,bpm
